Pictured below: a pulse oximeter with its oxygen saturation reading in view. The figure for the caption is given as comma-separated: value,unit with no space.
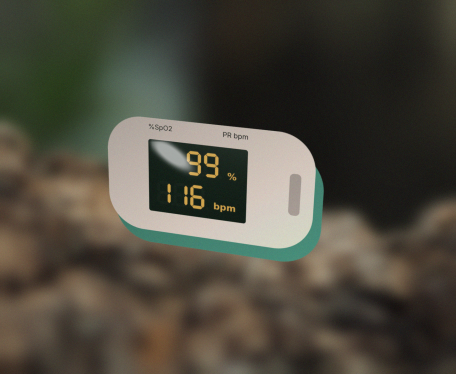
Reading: 99,%
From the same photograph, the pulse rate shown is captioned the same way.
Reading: 116,bpm
